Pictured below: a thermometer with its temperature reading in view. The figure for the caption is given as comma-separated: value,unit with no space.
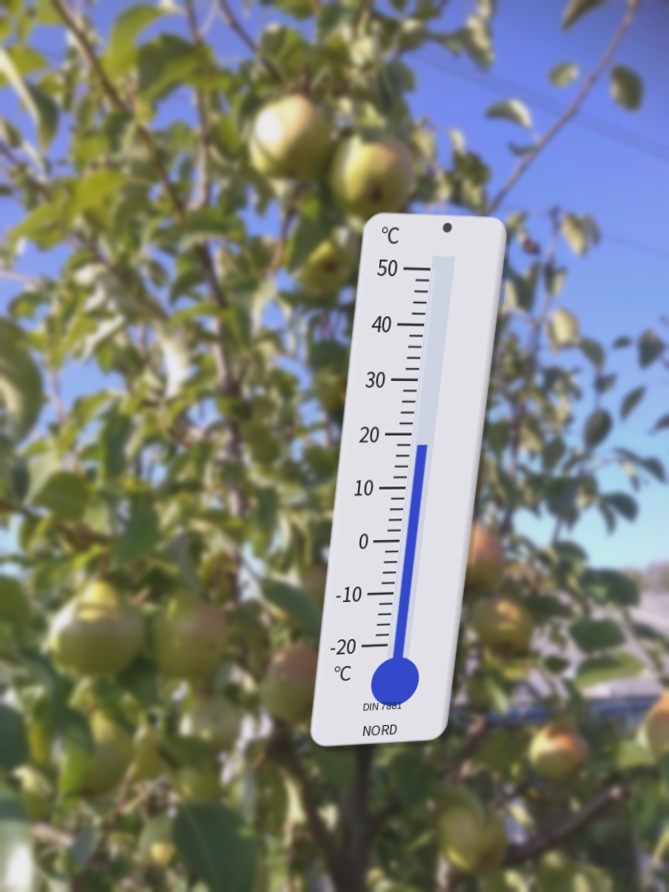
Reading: 18,°C
